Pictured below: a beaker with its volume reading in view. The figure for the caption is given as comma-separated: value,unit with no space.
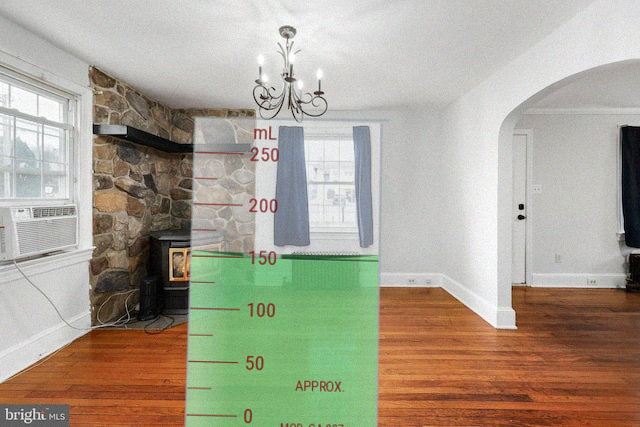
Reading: 150,mL
